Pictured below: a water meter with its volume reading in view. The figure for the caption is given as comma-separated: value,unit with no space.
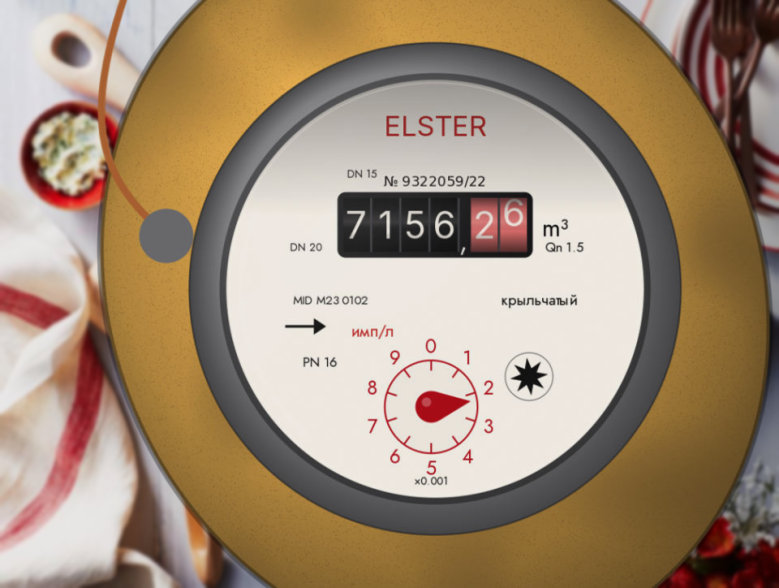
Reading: 7156.262,m³
